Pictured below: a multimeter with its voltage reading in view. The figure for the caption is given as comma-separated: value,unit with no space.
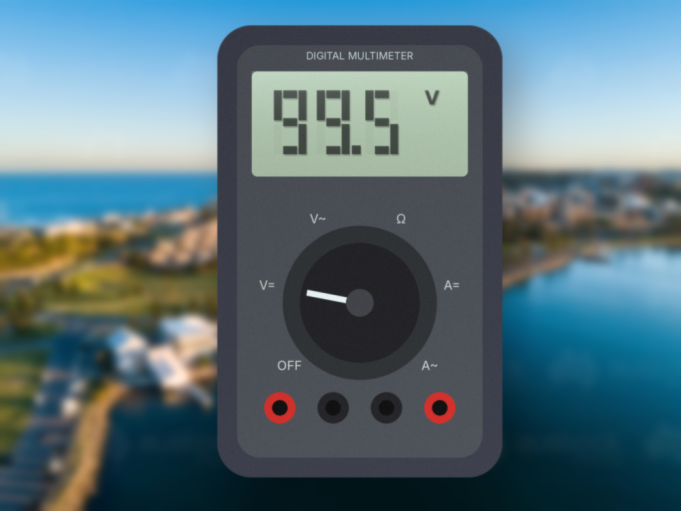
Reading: 99.5,V
